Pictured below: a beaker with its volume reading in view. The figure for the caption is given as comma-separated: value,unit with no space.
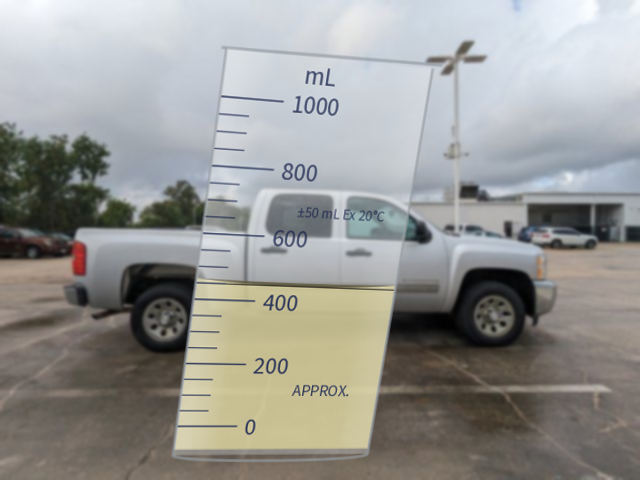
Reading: 450,mL
